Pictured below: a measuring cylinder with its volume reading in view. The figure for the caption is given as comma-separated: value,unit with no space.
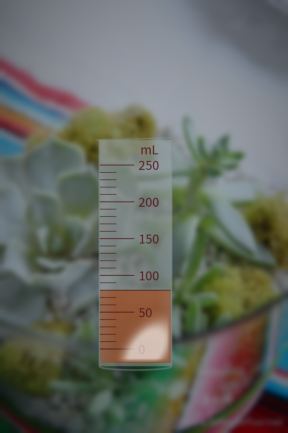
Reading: 80,mL
